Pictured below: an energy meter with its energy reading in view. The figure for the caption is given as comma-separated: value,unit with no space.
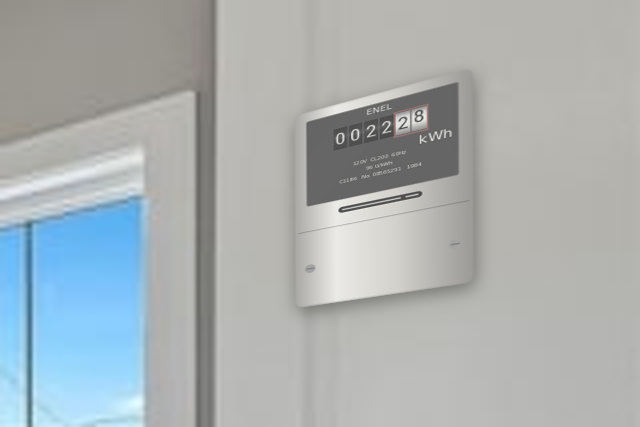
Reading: 22.28,kWh
